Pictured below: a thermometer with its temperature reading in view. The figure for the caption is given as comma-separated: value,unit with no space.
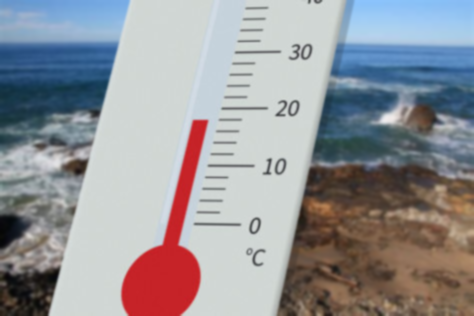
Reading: 18,°C
